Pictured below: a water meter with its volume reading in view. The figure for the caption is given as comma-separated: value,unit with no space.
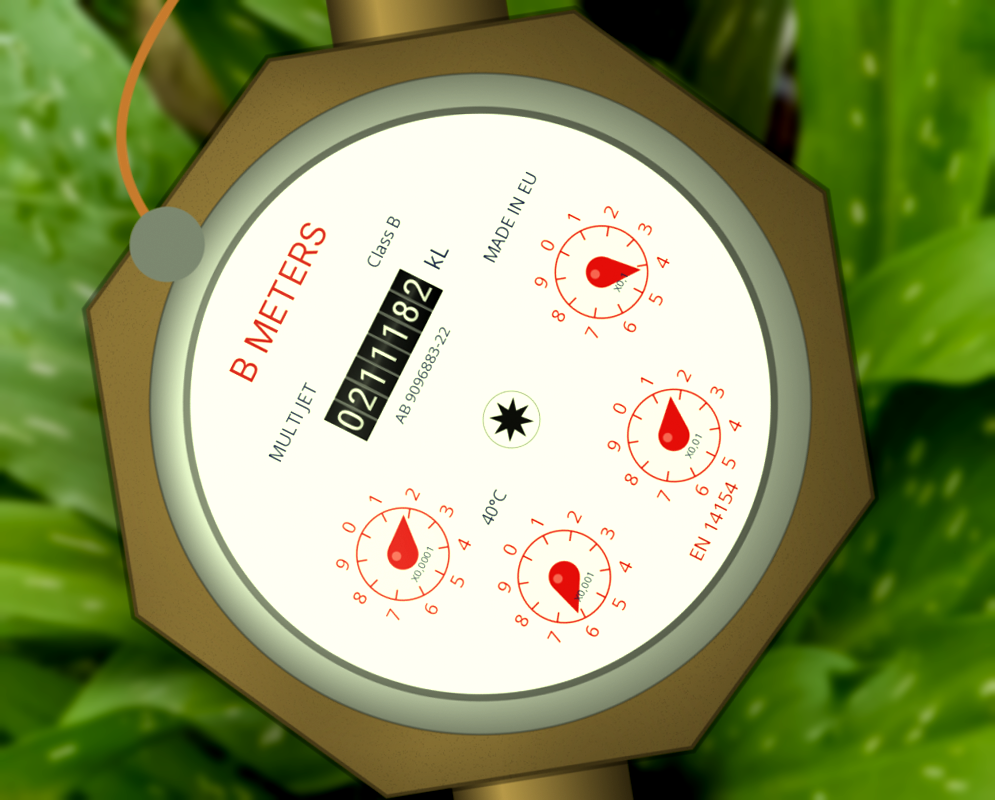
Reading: 211182.4161,kL
